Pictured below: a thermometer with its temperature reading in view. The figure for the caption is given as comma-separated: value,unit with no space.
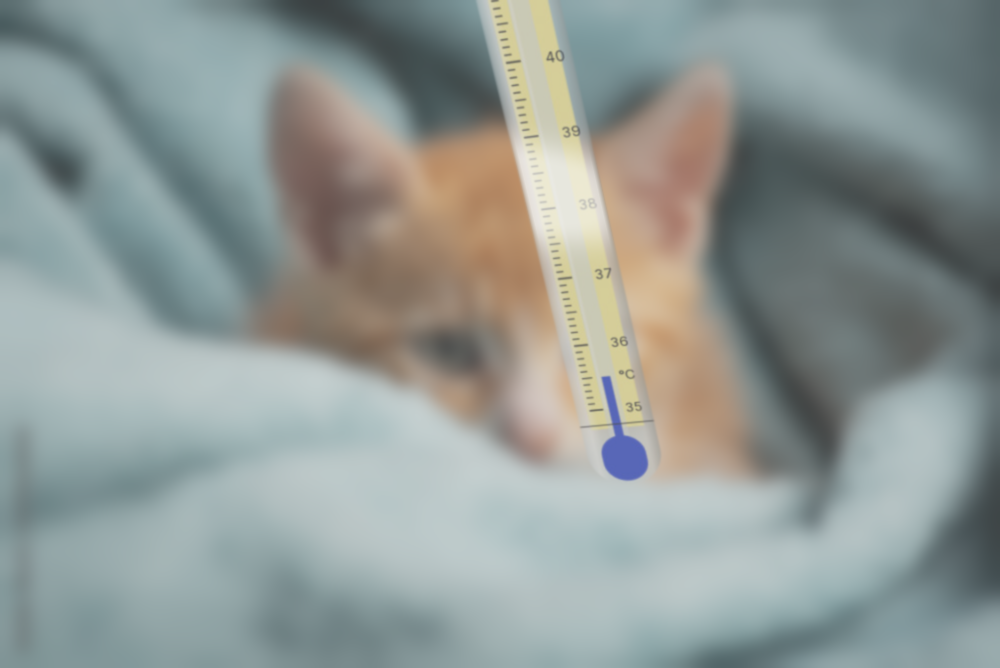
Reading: 35.5,°C
